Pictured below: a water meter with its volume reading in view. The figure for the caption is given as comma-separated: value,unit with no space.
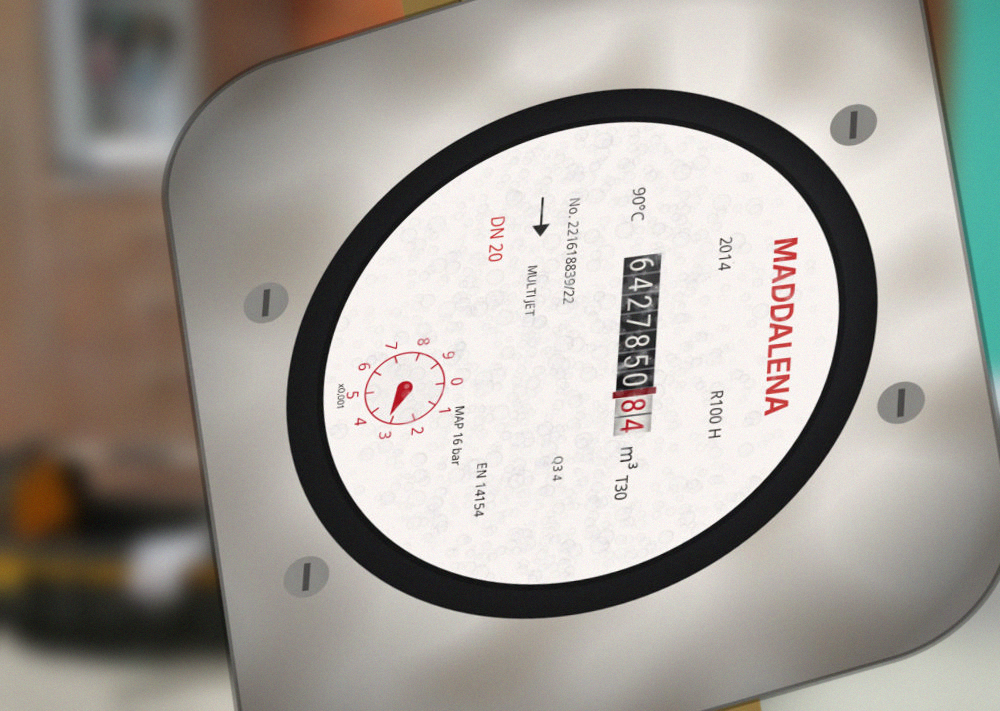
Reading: 6427850.843,m³
